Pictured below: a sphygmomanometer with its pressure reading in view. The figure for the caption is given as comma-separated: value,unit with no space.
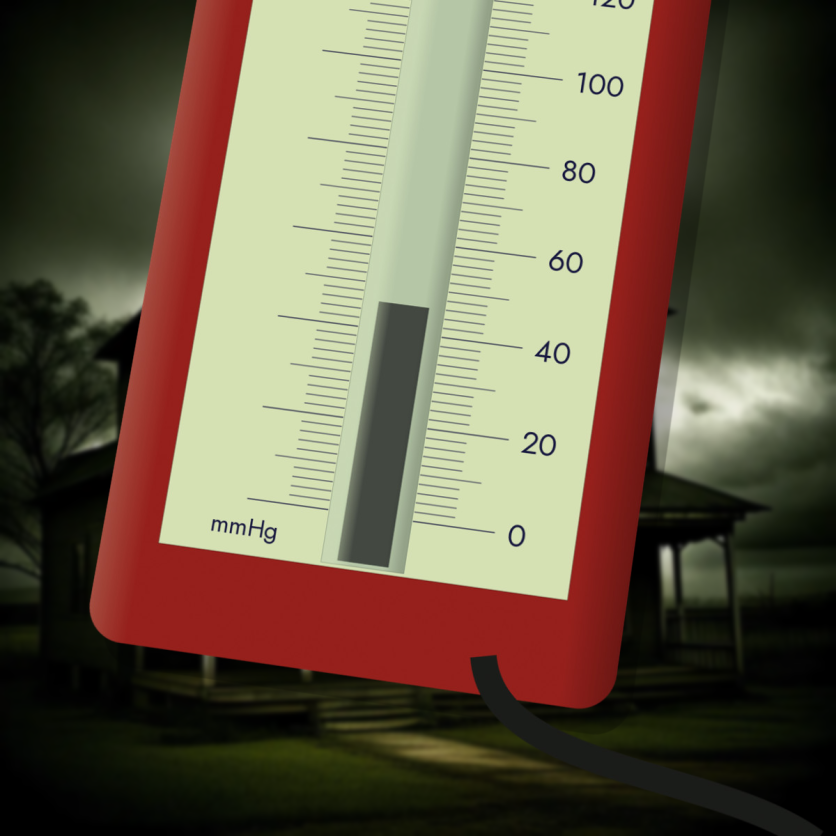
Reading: 46,mmHg
